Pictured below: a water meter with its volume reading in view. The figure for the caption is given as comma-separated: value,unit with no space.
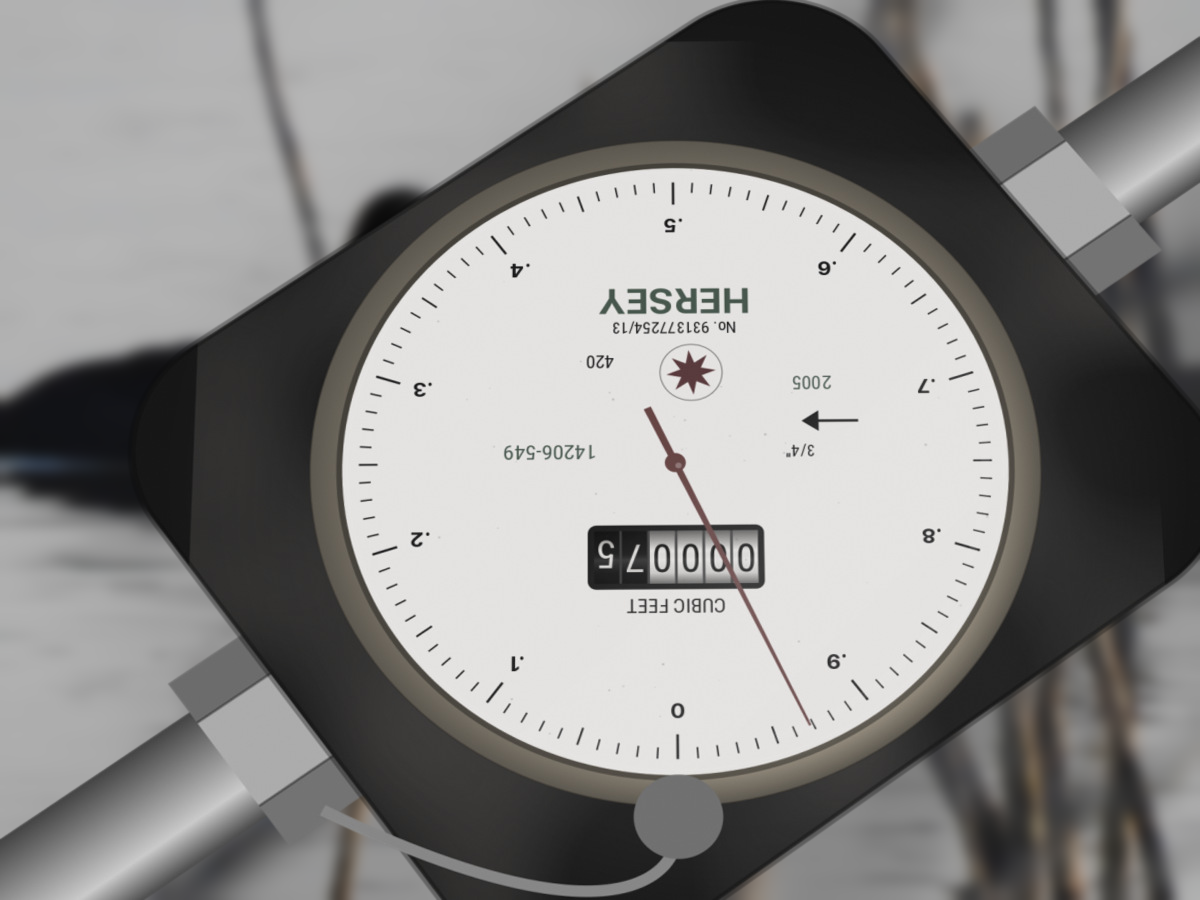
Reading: 74.93,ft³
